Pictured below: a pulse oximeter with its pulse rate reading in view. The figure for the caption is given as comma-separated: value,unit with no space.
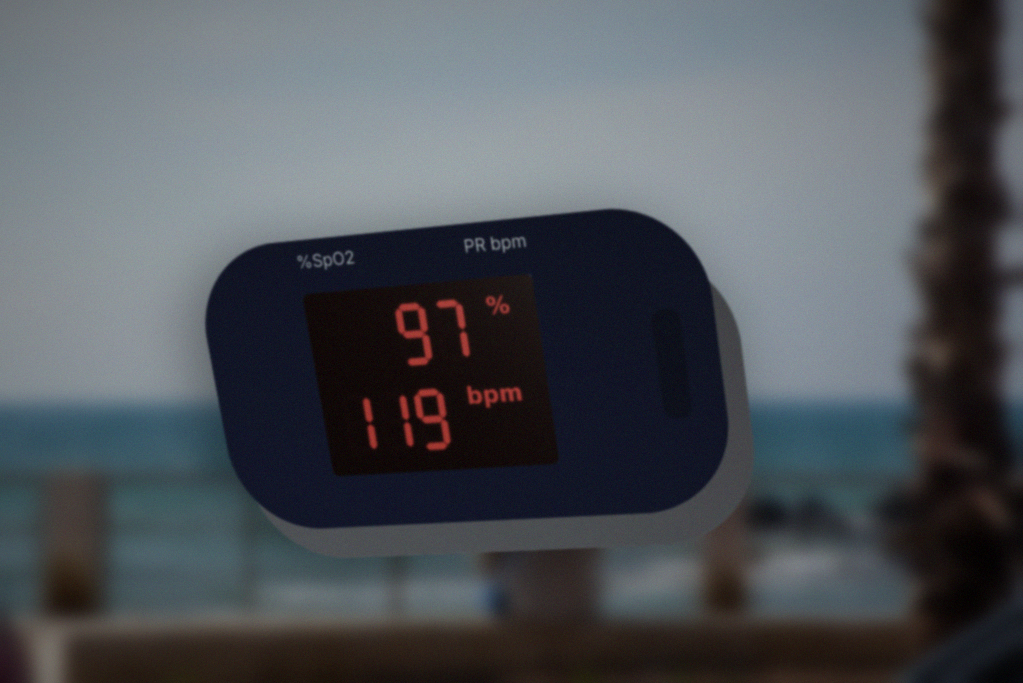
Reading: 119,bpm
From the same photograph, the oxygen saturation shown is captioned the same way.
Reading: 97,%
